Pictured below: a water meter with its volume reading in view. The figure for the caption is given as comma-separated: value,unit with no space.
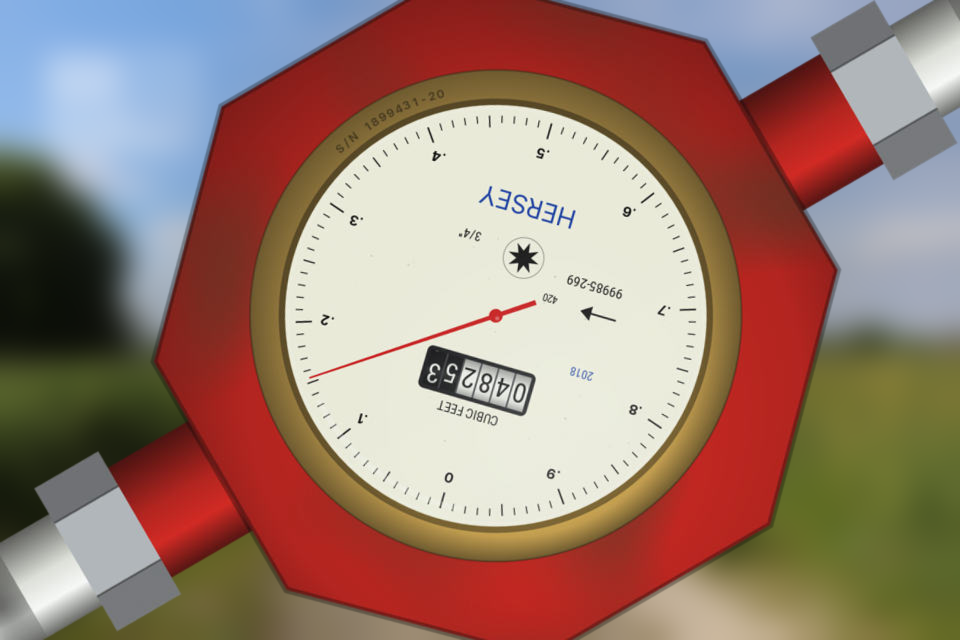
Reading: 48253.15,ft³
